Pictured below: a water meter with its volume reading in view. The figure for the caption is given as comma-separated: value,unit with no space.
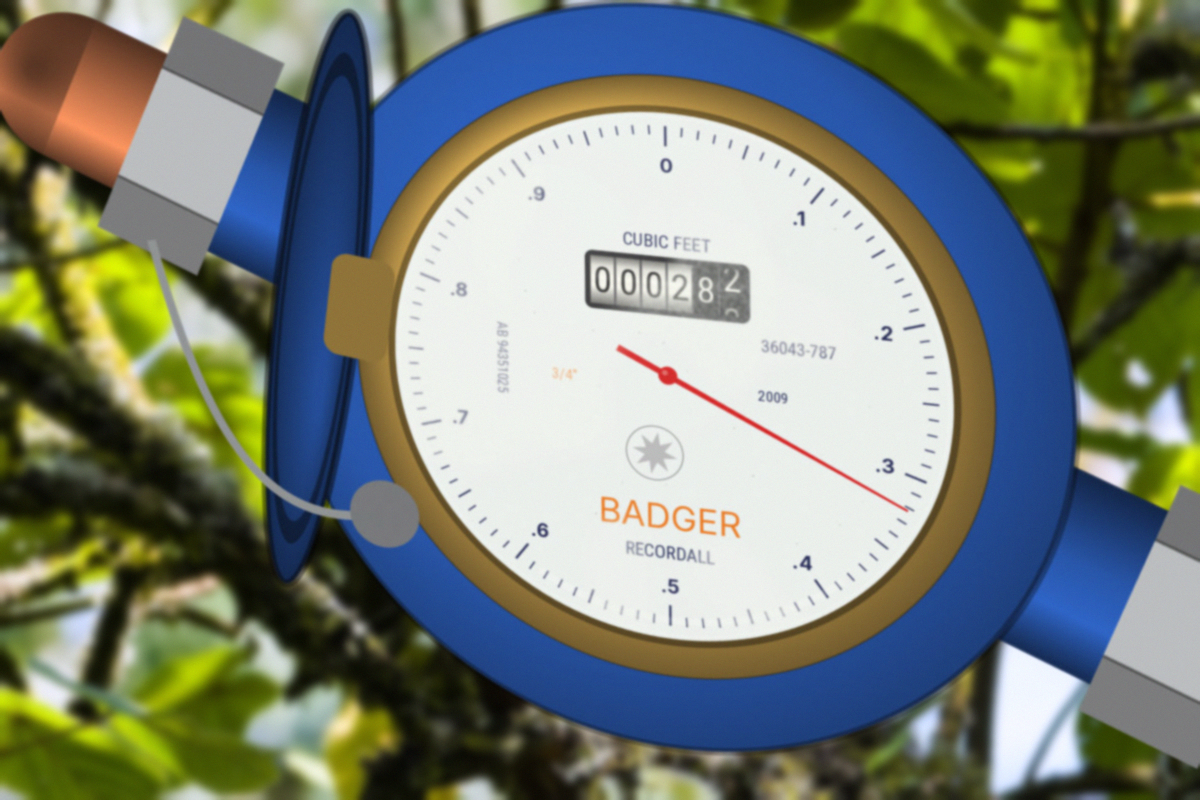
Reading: 282.32,ft³
